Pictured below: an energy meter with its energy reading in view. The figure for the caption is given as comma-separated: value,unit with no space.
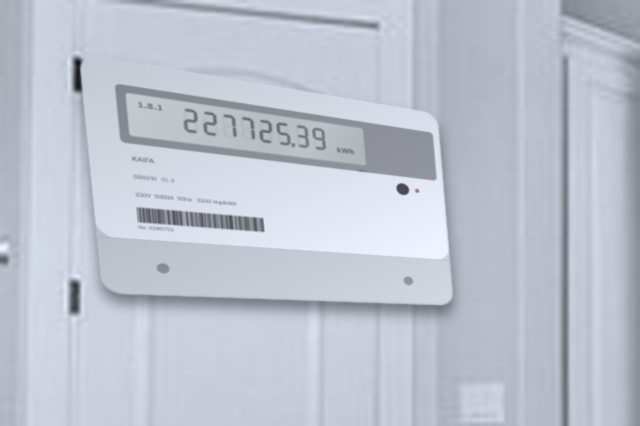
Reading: 227725.39,kWh
